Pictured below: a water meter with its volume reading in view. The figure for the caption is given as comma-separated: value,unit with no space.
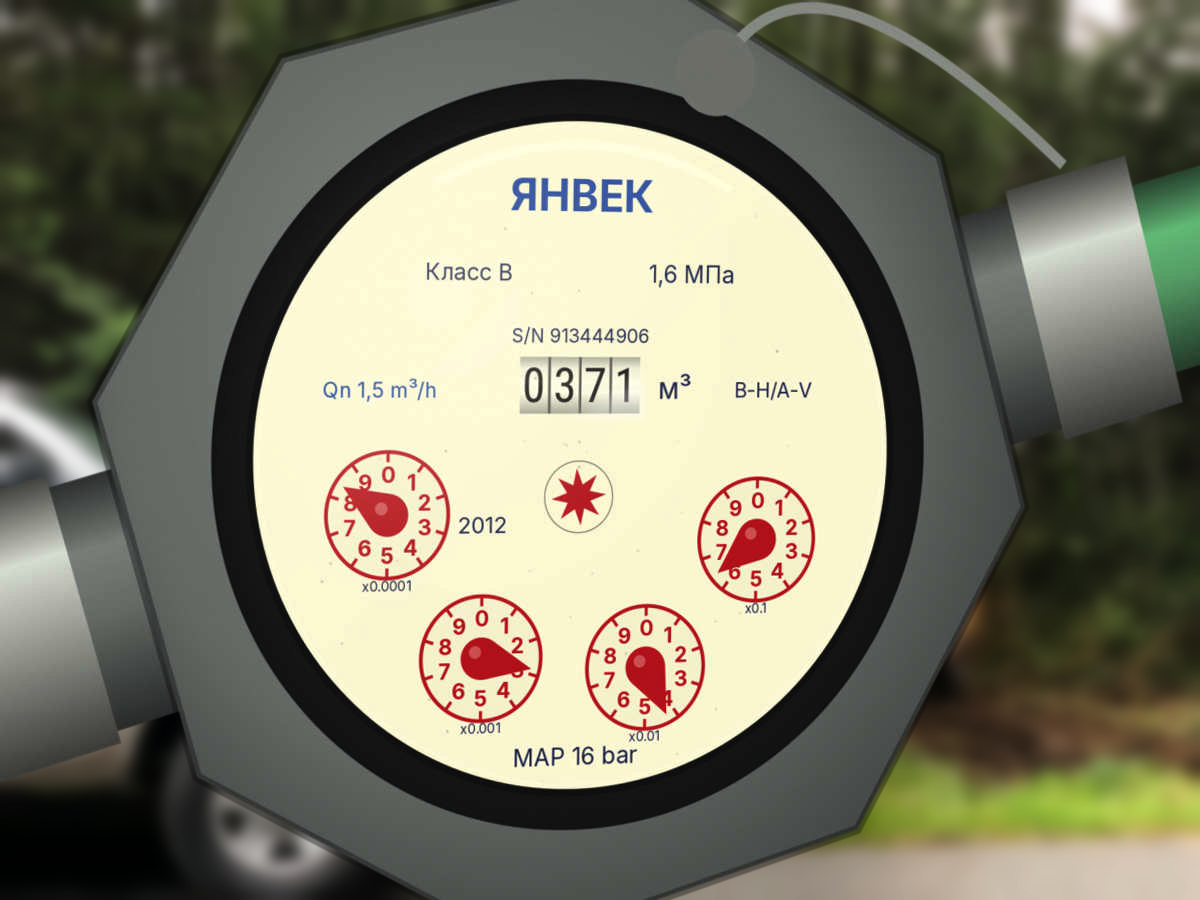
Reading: 371.6428,m³
